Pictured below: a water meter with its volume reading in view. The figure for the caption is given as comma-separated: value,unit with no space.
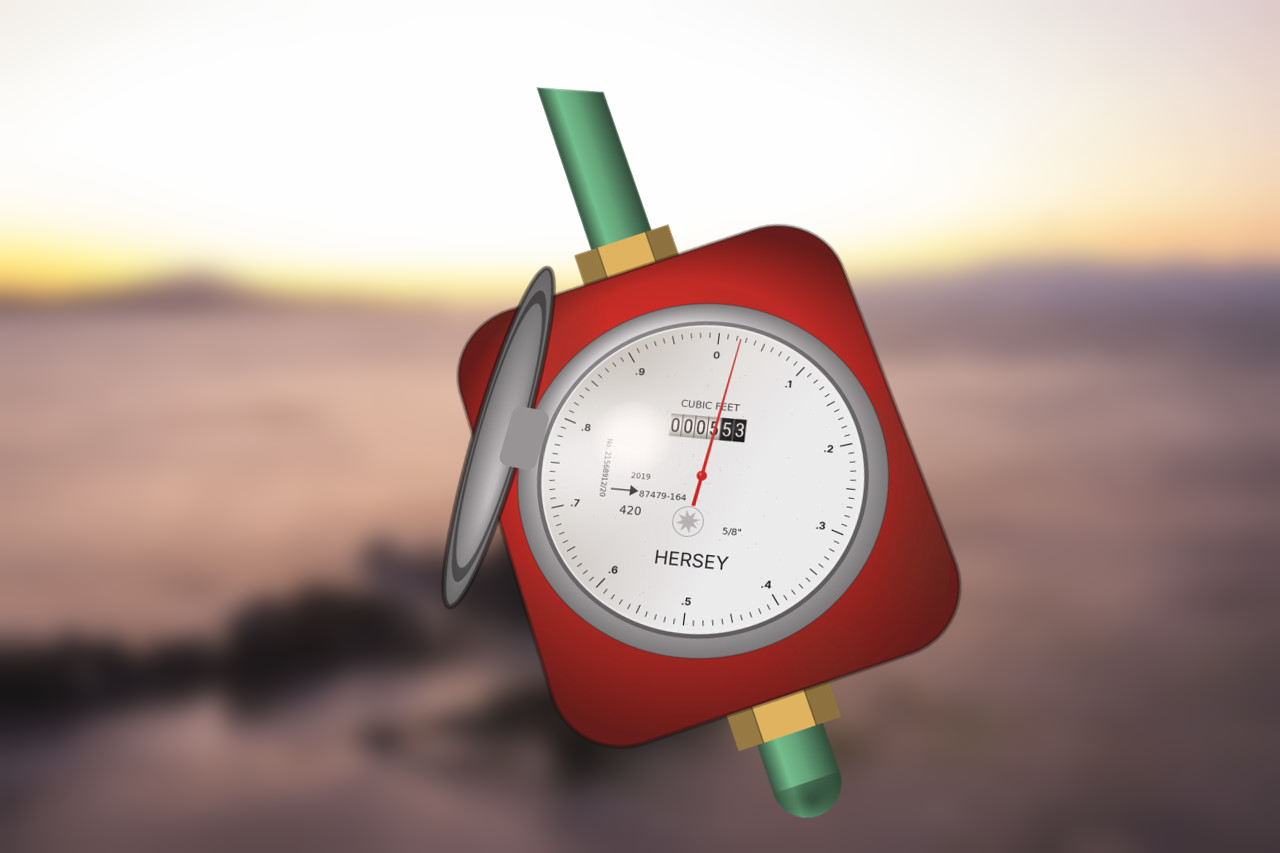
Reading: 553.02,ft³
